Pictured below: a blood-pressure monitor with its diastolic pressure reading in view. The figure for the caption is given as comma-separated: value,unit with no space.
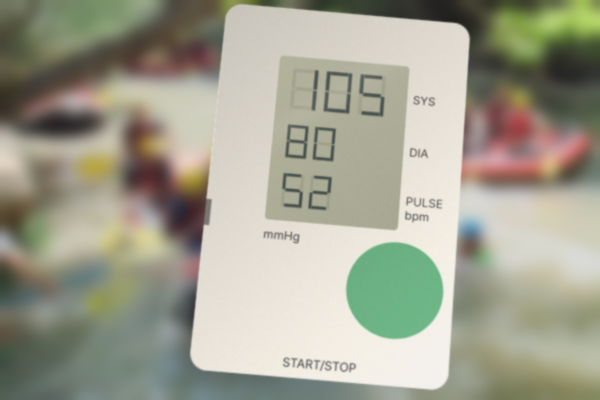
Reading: 80,mmHg
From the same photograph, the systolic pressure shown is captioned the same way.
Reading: 105,mmHg
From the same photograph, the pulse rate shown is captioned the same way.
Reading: 52,bpm
